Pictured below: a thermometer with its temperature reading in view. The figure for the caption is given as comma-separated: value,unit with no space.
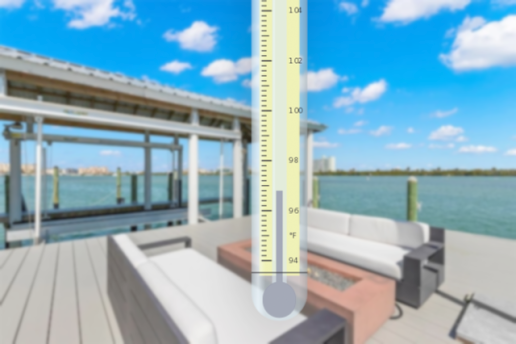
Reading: 96.8,°F
